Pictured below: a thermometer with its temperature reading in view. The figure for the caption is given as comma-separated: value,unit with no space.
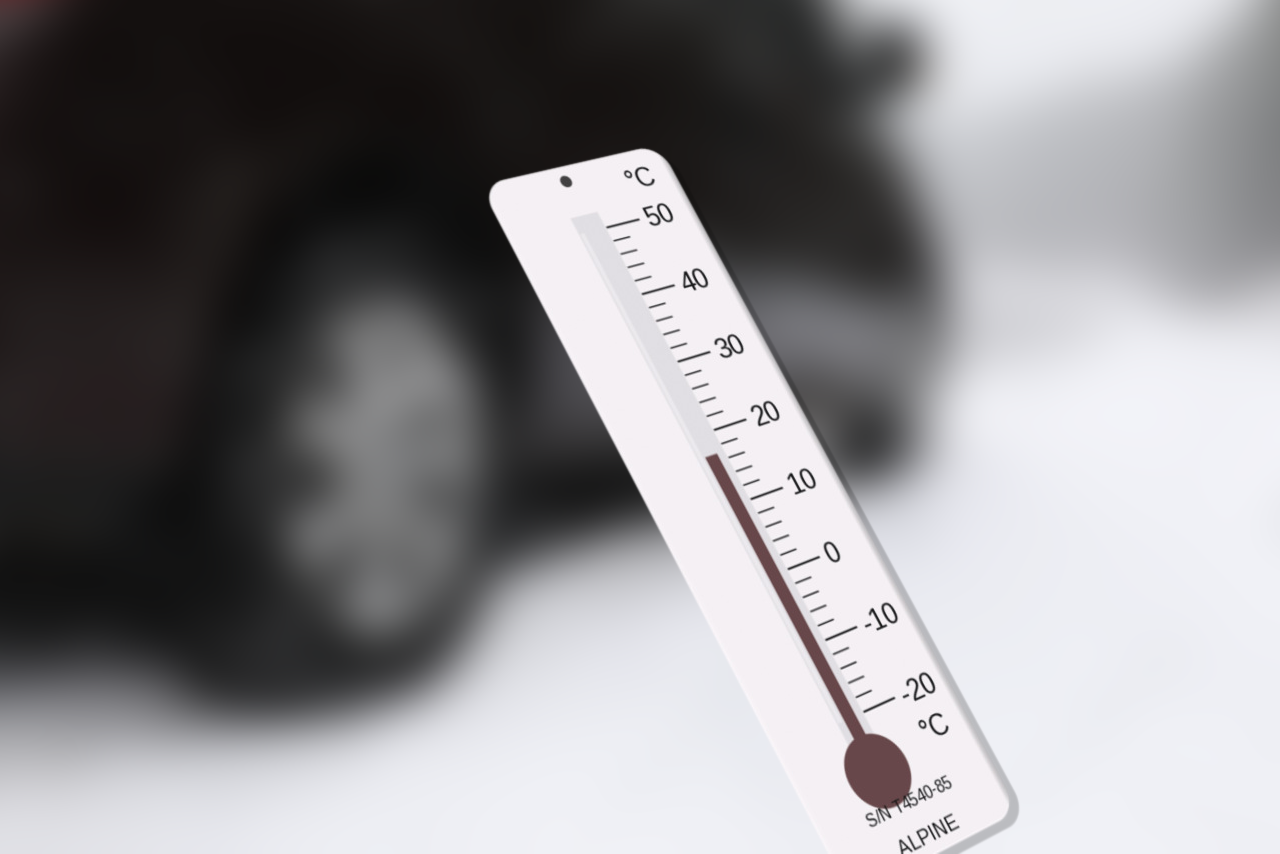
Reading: 17,°C
